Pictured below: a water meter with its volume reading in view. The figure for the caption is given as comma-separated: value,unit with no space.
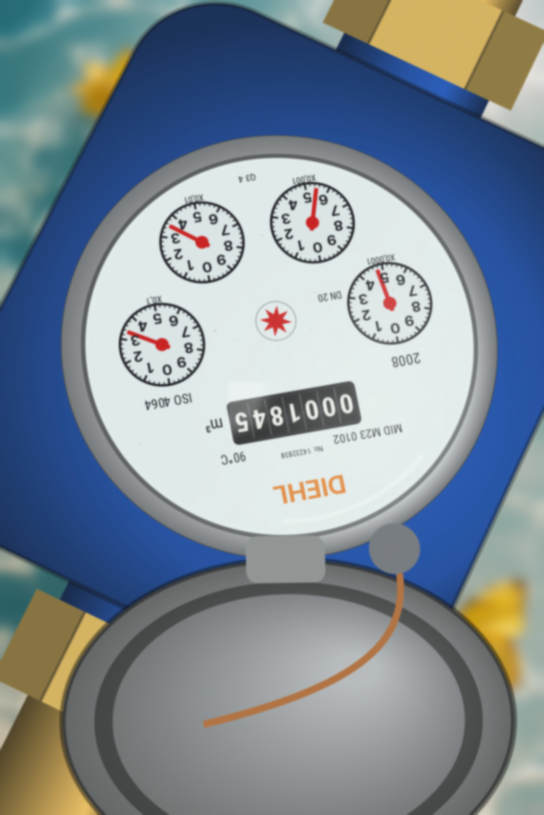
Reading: 1845.3354,m³
